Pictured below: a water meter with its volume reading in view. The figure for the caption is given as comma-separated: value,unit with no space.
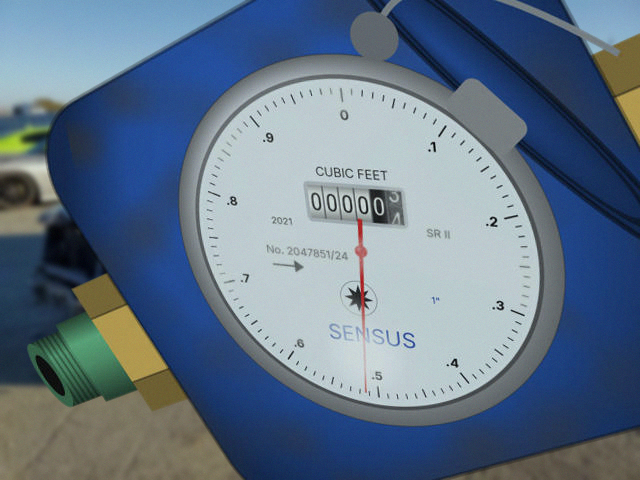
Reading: 3.51,ft³
